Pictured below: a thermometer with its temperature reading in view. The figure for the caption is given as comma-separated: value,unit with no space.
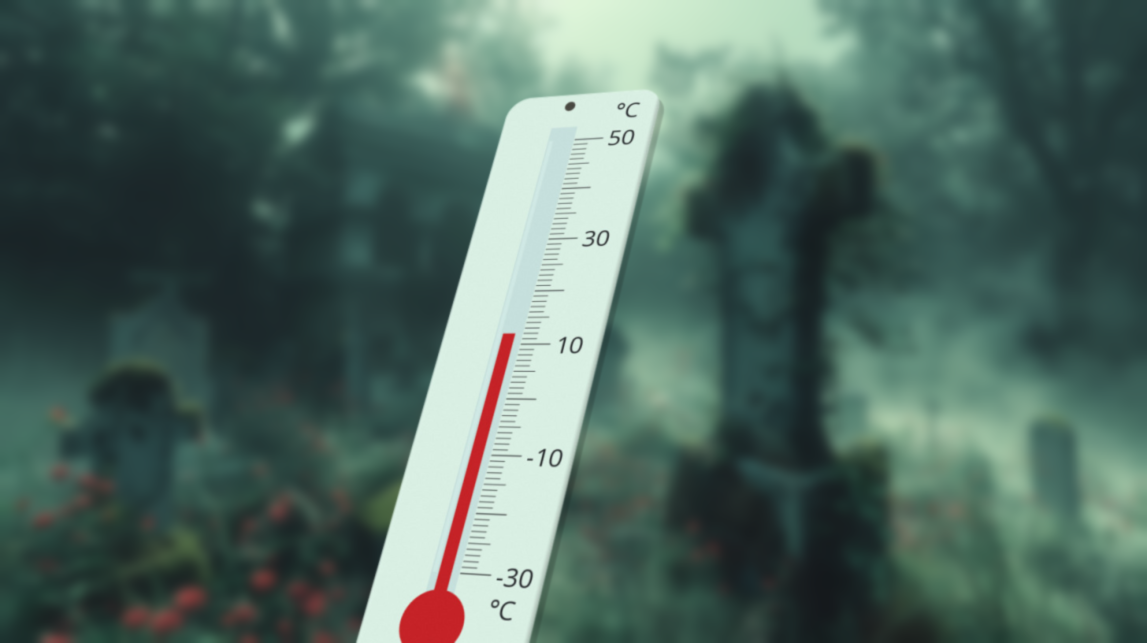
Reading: 12,°C
